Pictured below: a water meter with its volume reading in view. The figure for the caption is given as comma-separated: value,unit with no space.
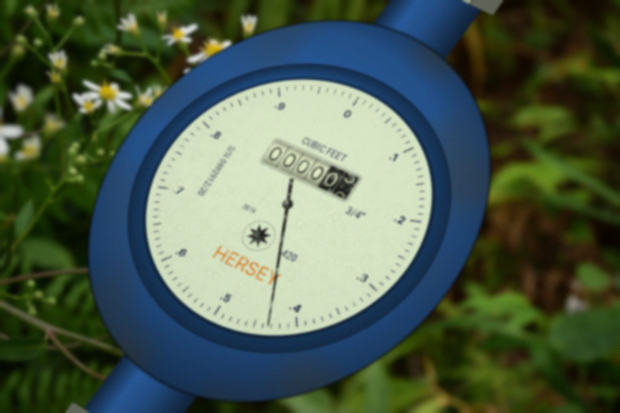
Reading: 5.43,ft³
